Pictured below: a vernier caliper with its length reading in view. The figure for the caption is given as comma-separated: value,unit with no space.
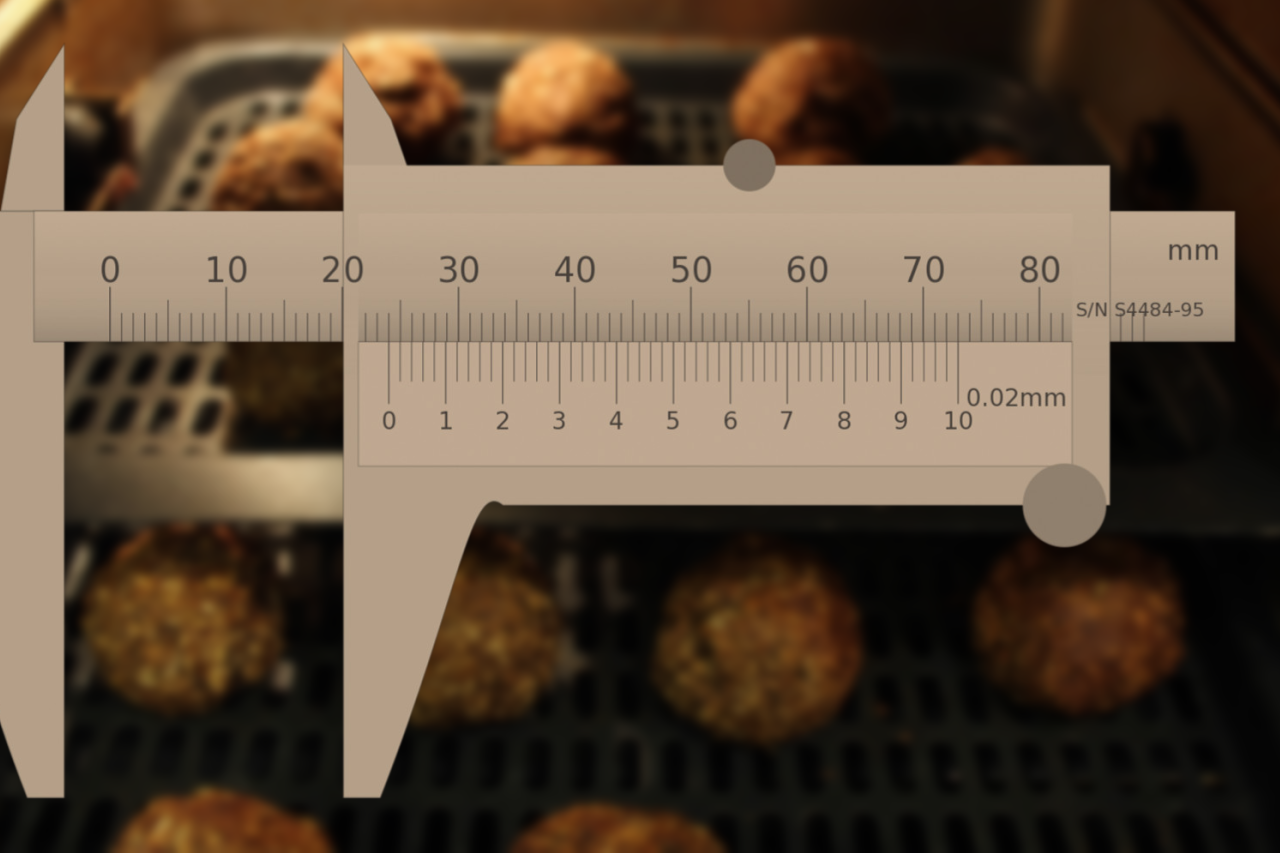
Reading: 24.0,mm
